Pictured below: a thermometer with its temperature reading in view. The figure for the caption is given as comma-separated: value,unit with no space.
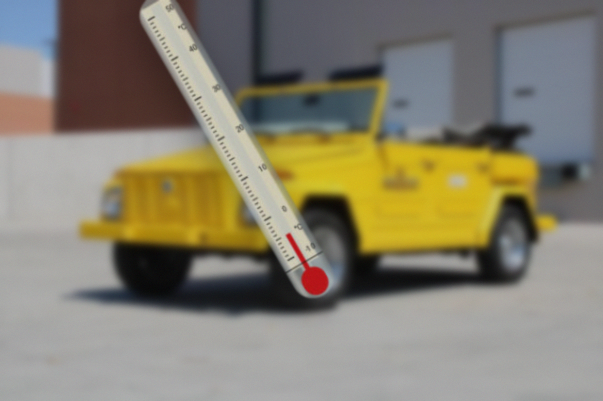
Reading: -5,°C
